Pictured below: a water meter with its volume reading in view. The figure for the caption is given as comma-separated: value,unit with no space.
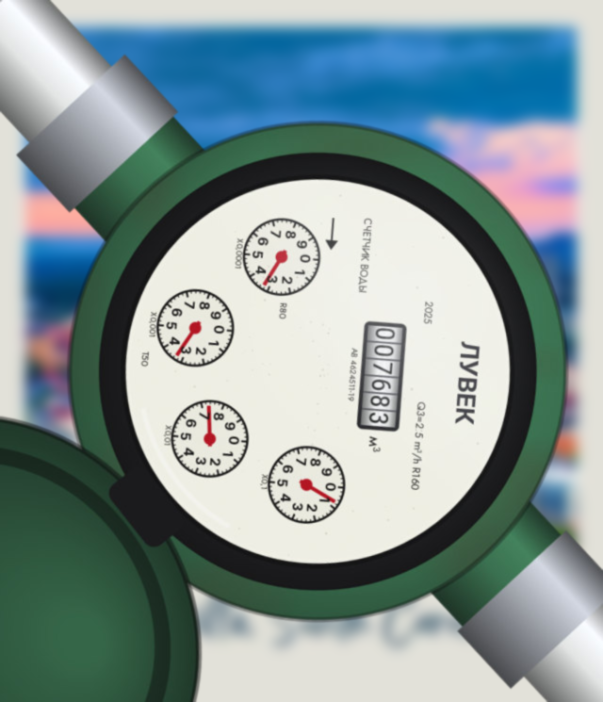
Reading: 7683.0733,m³
